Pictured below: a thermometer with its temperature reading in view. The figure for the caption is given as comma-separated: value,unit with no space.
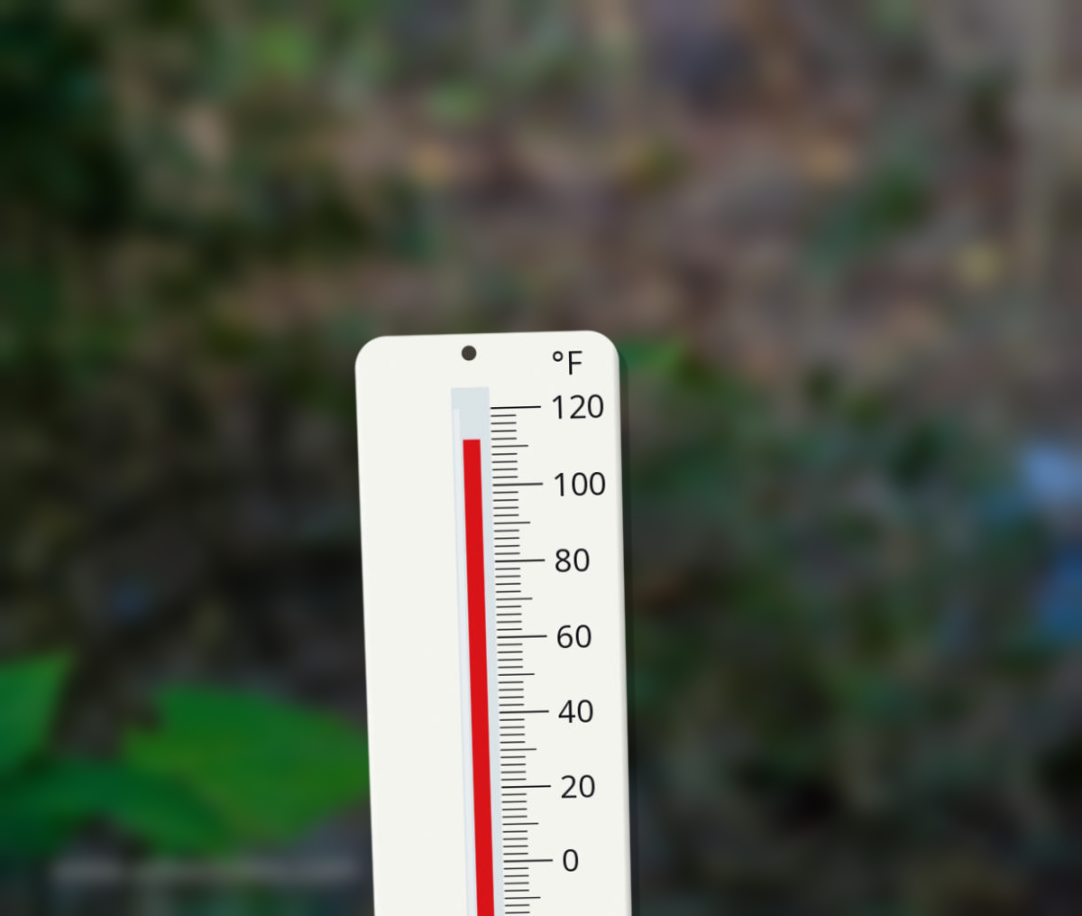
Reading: 112,°F
